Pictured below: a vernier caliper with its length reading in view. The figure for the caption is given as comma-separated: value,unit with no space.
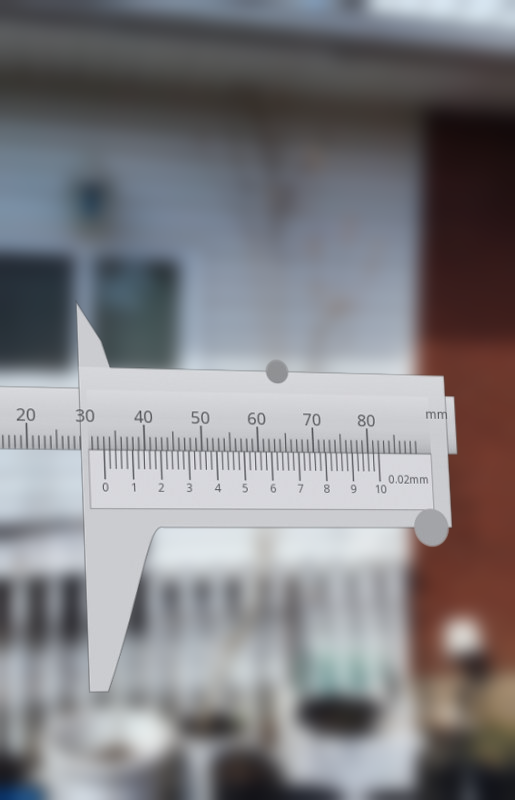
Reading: 33.0,mm
